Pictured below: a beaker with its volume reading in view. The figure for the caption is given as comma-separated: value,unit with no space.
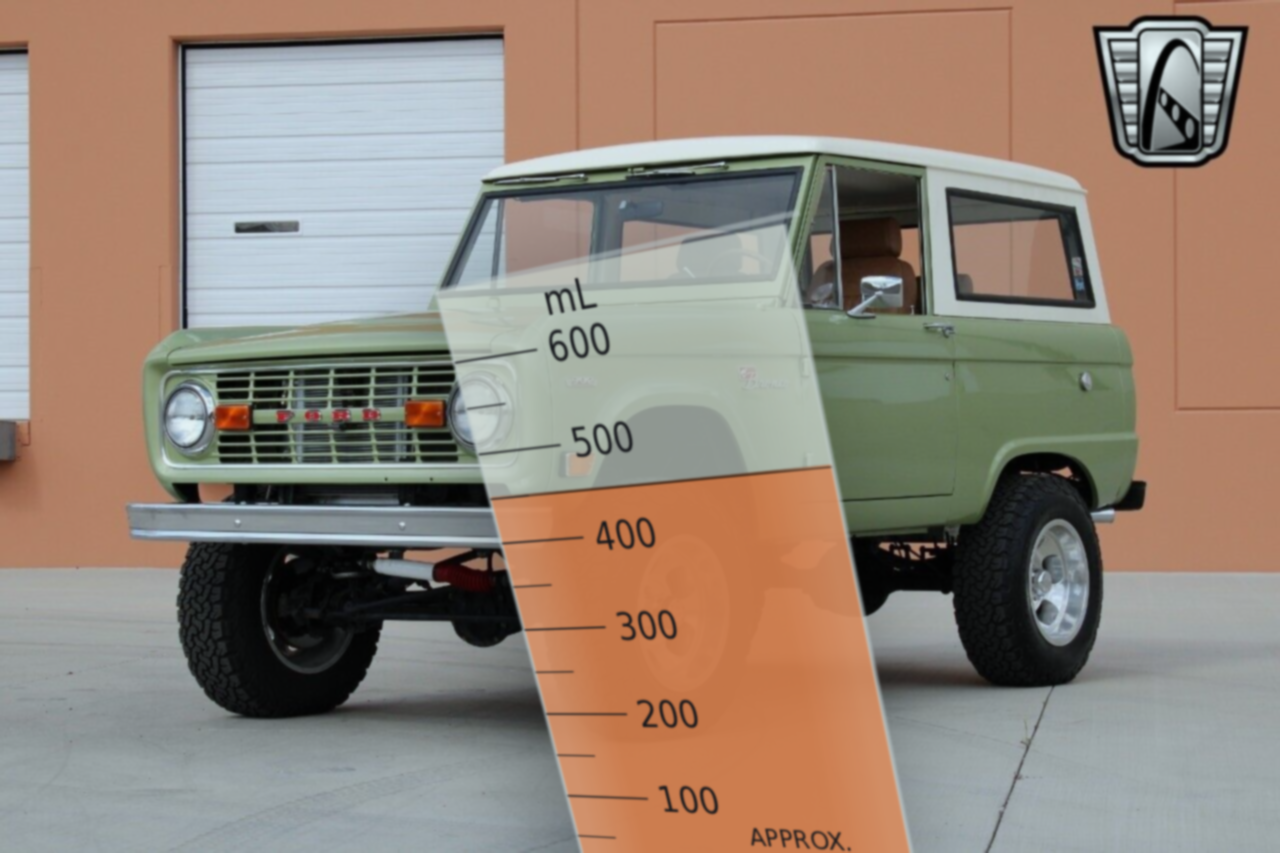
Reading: 450,mL
